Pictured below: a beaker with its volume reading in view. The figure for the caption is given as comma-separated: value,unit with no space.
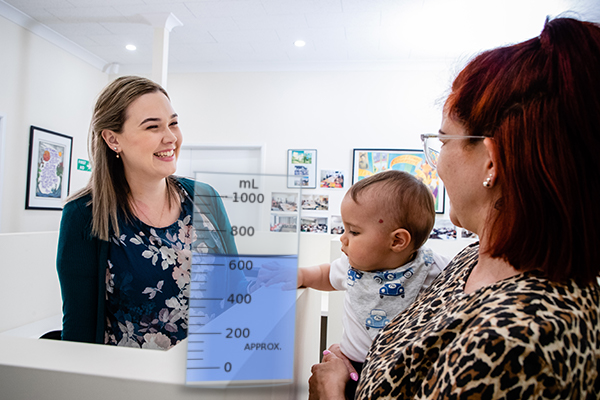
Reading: 650,mL
